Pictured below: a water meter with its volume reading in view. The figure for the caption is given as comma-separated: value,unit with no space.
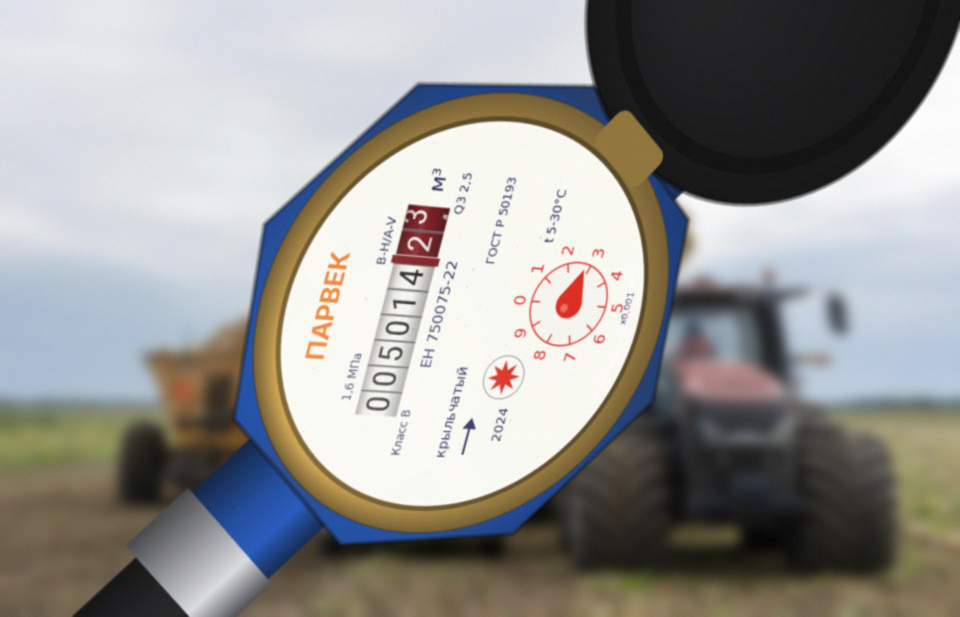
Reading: 5014.232,m³
